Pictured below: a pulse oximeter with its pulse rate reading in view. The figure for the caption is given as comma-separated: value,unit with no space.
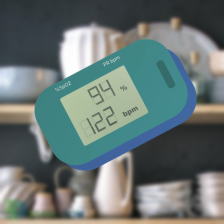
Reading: 122,bpm
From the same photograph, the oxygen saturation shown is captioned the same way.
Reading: 94,%
